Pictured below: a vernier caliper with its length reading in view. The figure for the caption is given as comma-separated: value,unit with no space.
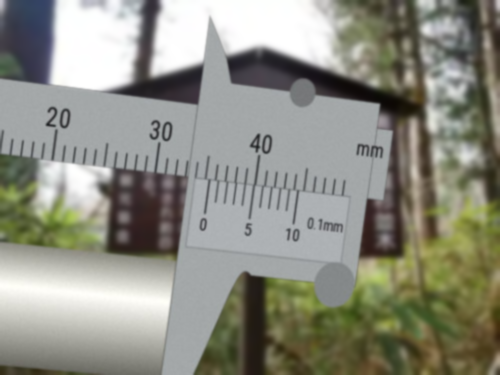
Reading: 35.4,mm
